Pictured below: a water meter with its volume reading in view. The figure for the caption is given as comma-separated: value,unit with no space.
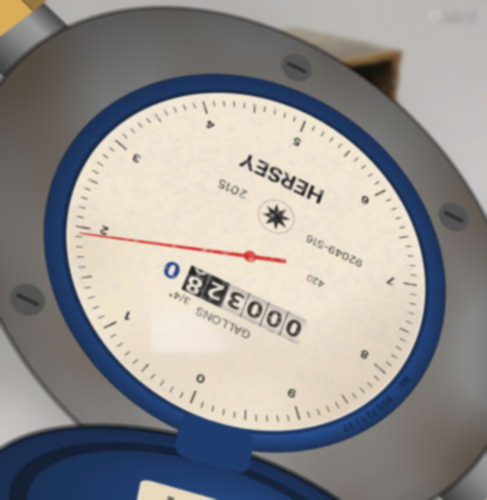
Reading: 3281.9,gal
